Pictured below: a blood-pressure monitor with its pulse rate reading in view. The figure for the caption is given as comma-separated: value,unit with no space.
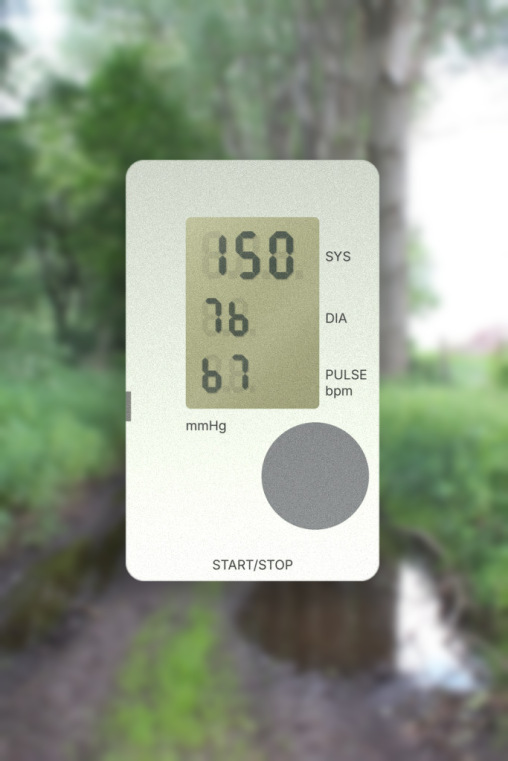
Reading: 67,bpm
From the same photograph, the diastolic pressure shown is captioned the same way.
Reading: 76,mmHg
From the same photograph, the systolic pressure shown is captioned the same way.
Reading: 150,mmHg
